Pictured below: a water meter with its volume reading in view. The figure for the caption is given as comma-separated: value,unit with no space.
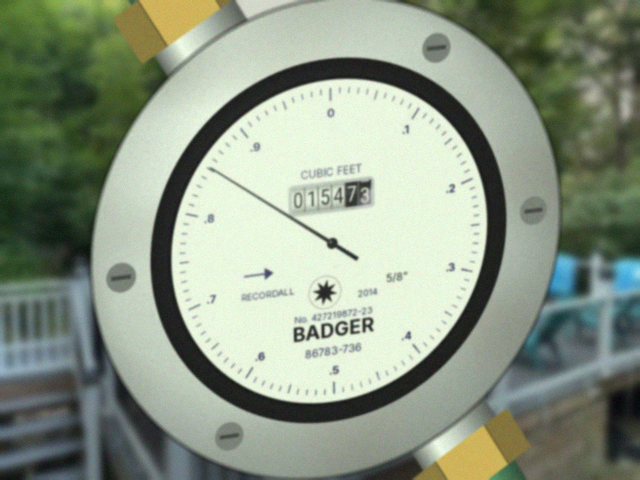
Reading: 15472.85,ft³
